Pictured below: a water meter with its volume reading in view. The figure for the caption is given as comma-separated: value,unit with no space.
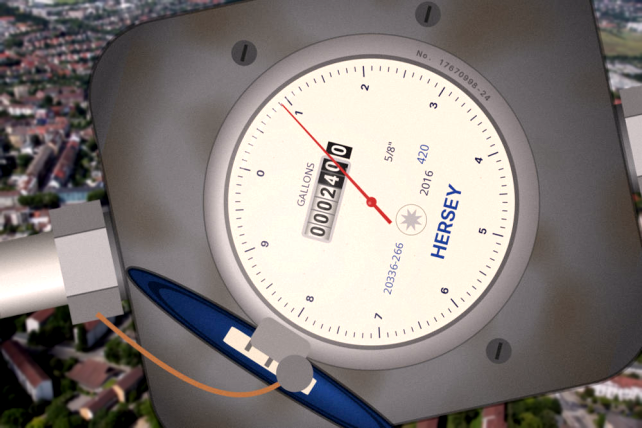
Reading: 2400.9,gal
